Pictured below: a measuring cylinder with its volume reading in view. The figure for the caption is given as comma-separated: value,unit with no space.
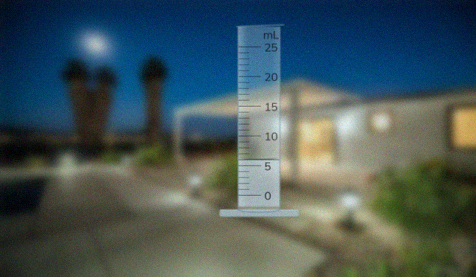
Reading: 6,mL
